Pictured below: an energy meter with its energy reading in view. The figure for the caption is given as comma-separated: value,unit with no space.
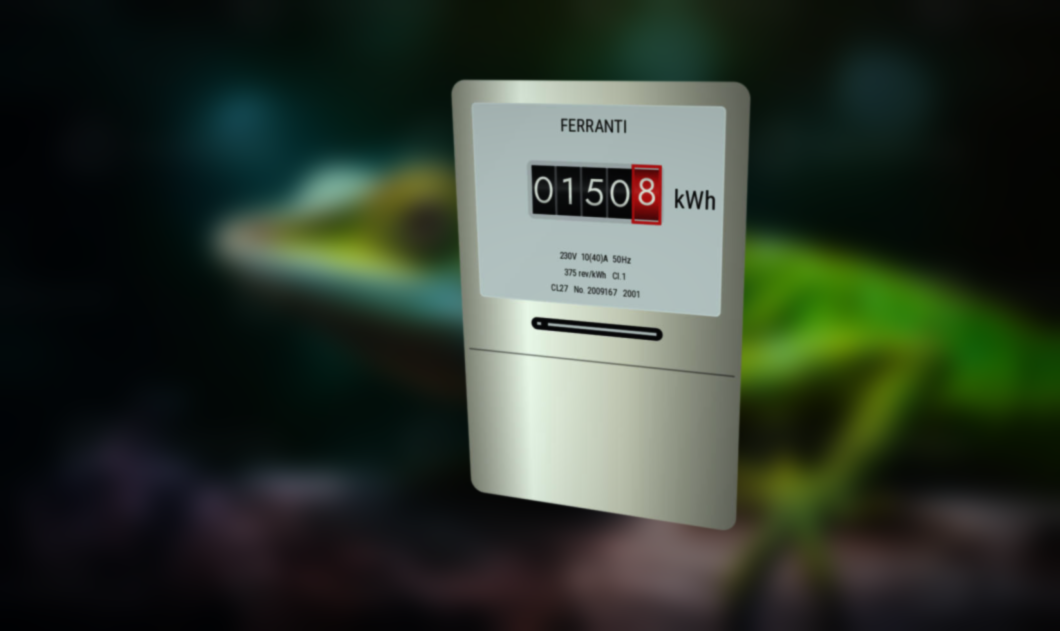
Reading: 150.8,kWh
